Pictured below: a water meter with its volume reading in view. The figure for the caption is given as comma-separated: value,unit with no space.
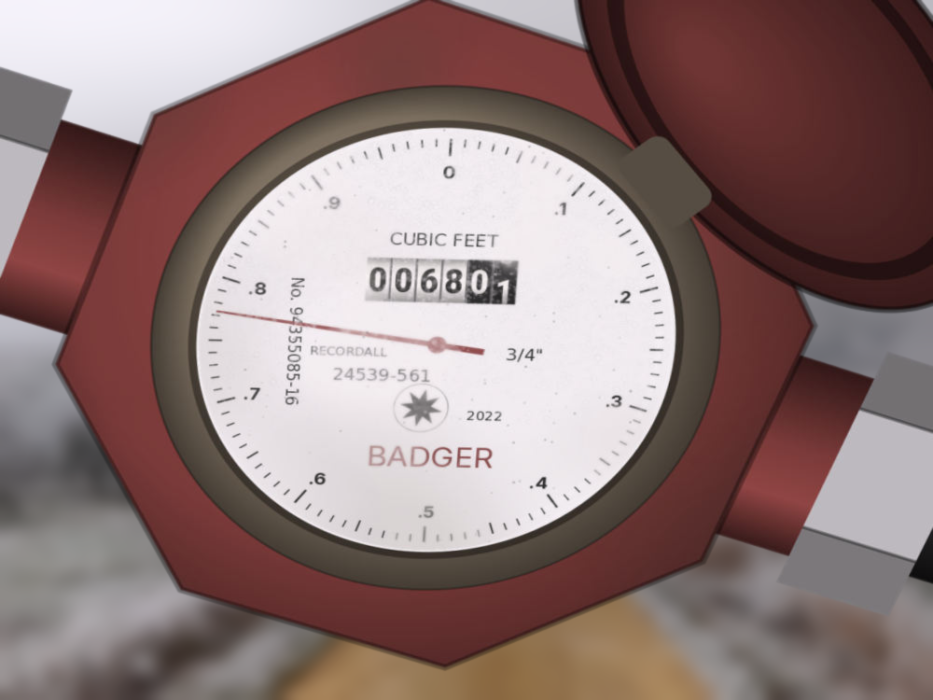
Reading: 6800.77,ft³
